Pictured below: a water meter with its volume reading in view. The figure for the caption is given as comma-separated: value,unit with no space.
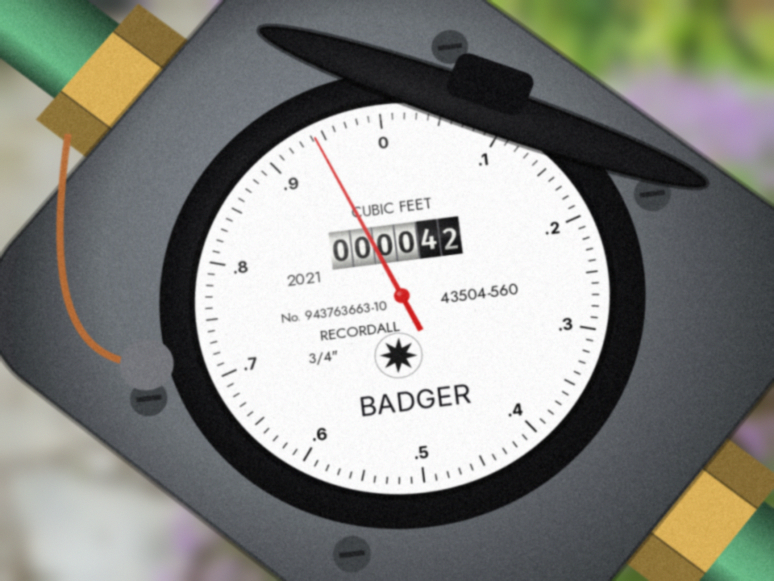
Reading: 41.94,ft³
